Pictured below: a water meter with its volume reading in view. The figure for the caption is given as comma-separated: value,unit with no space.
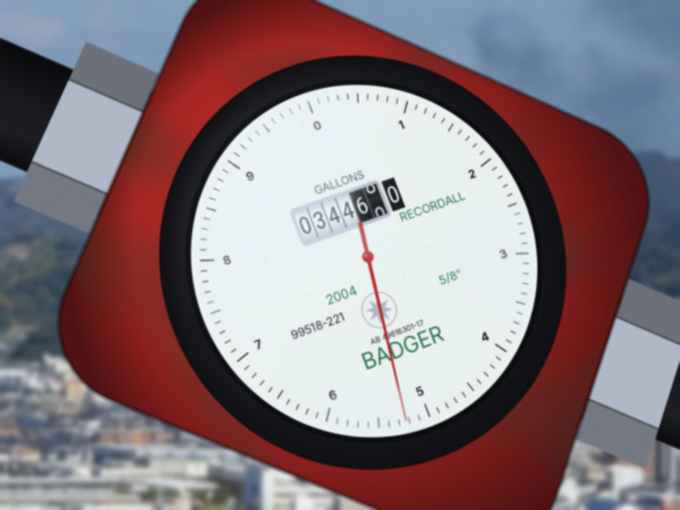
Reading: 344685.2,gal
